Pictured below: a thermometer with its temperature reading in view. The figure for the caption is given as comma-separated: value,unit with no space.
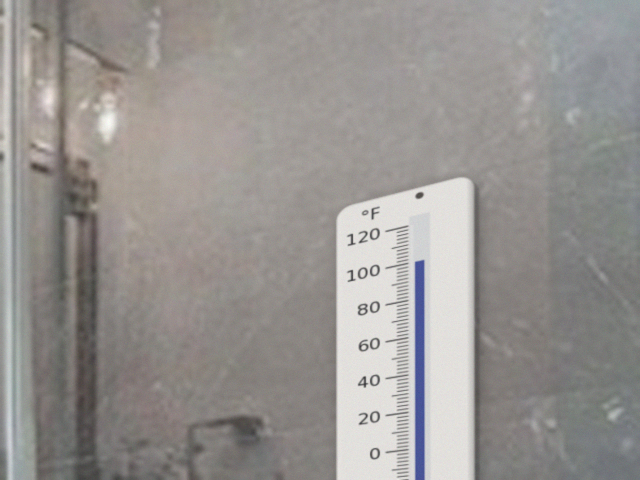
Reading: 100,°F
